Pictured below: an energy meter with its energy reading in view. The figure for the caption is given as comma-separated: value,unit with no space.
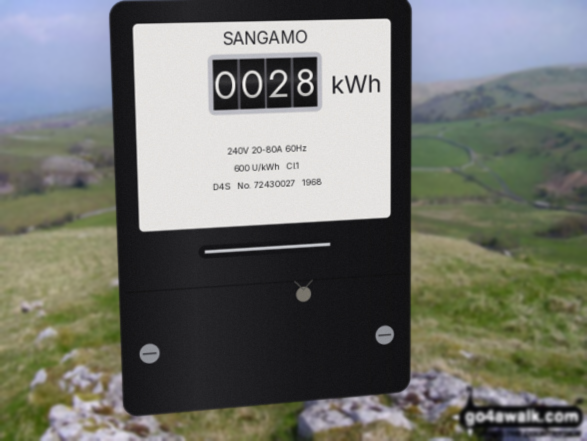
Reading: 28,kWh
